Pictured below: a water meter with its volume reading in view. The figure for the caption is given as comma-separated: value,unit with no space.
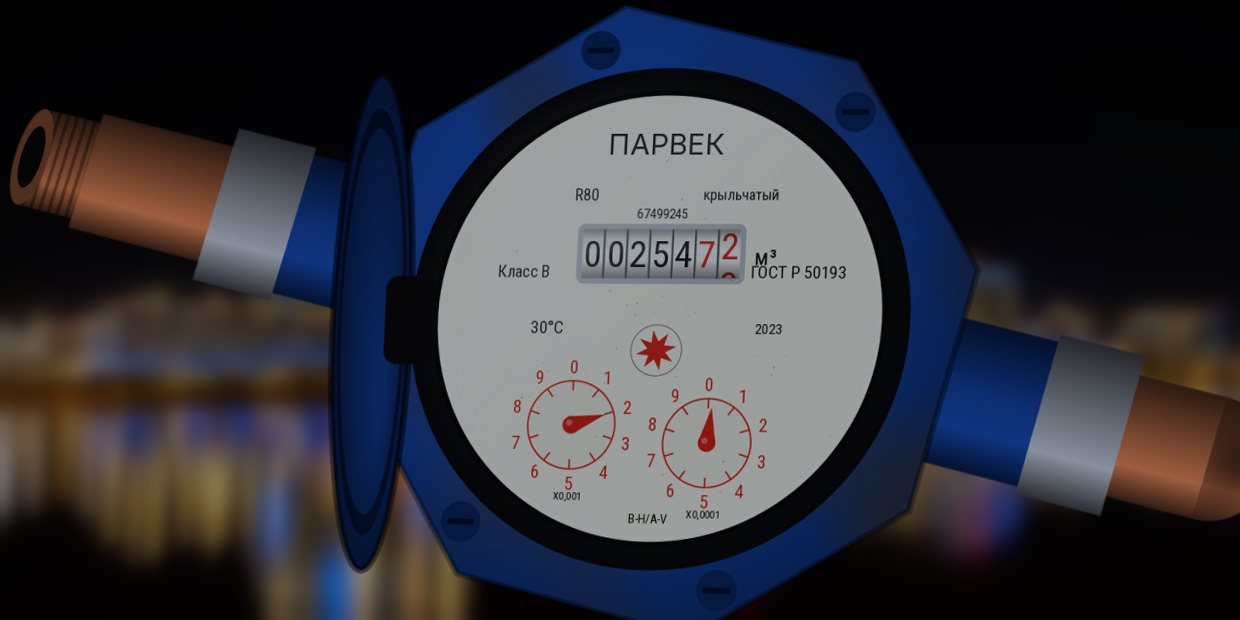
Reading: 254.7220,m³
